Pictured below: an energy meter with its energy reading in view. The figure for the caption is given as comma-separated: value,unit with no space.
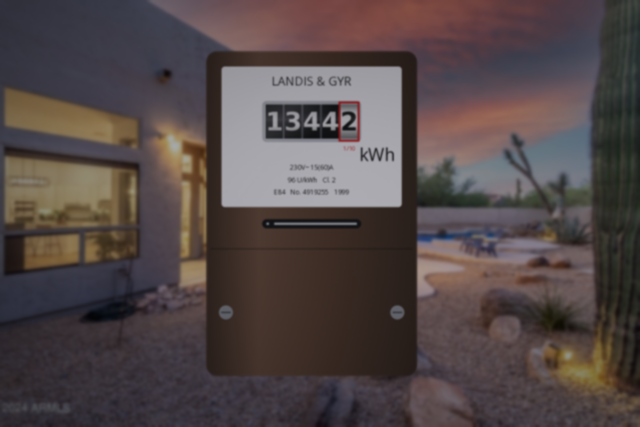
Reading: 1344.2,kWh
